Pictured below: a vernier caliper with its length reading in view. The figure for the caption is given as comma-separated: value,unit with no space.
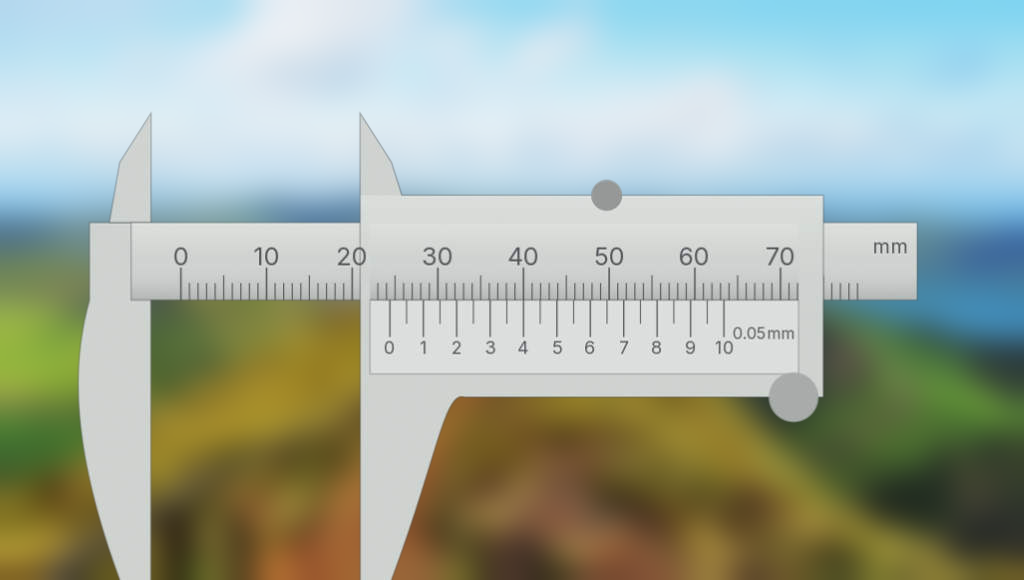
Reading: 24.4,mm
